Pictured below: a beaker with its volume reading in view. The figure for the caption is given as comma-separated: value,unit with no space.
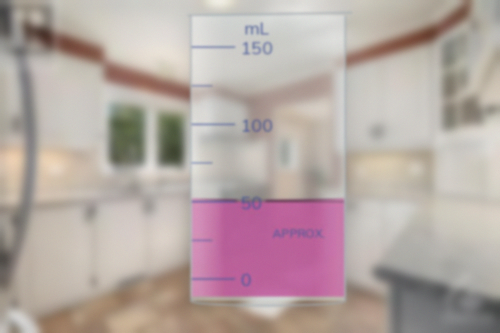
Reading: 50,mL
